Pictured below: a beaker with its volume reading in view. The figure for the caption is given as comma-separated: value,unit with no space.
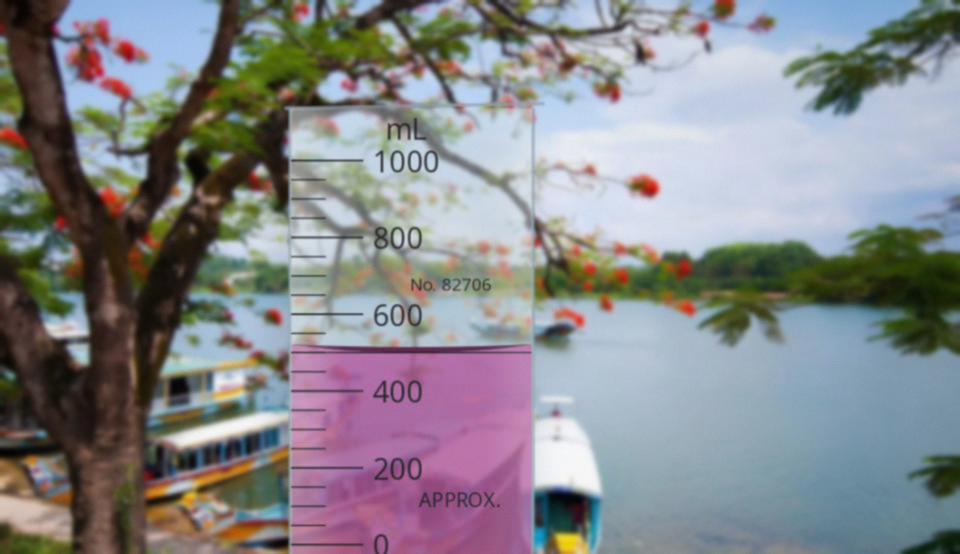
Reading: 500,mL
